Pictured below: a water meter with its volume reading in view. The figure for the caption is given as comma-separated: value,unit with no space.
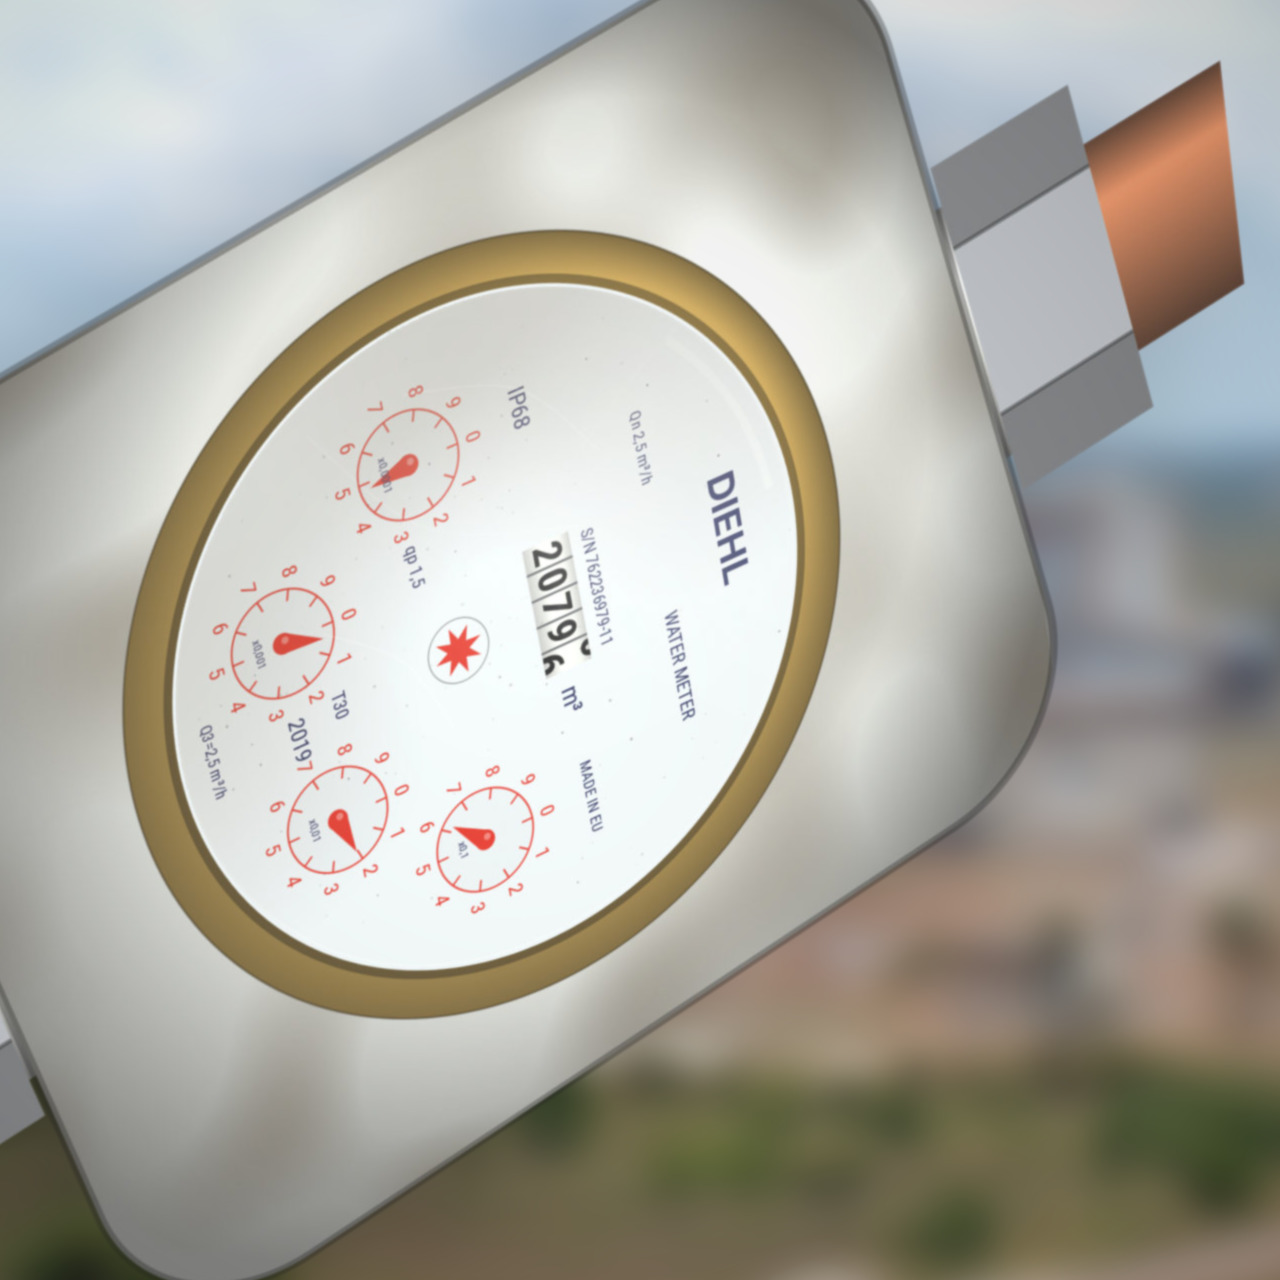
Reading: 20795.6204,m³
